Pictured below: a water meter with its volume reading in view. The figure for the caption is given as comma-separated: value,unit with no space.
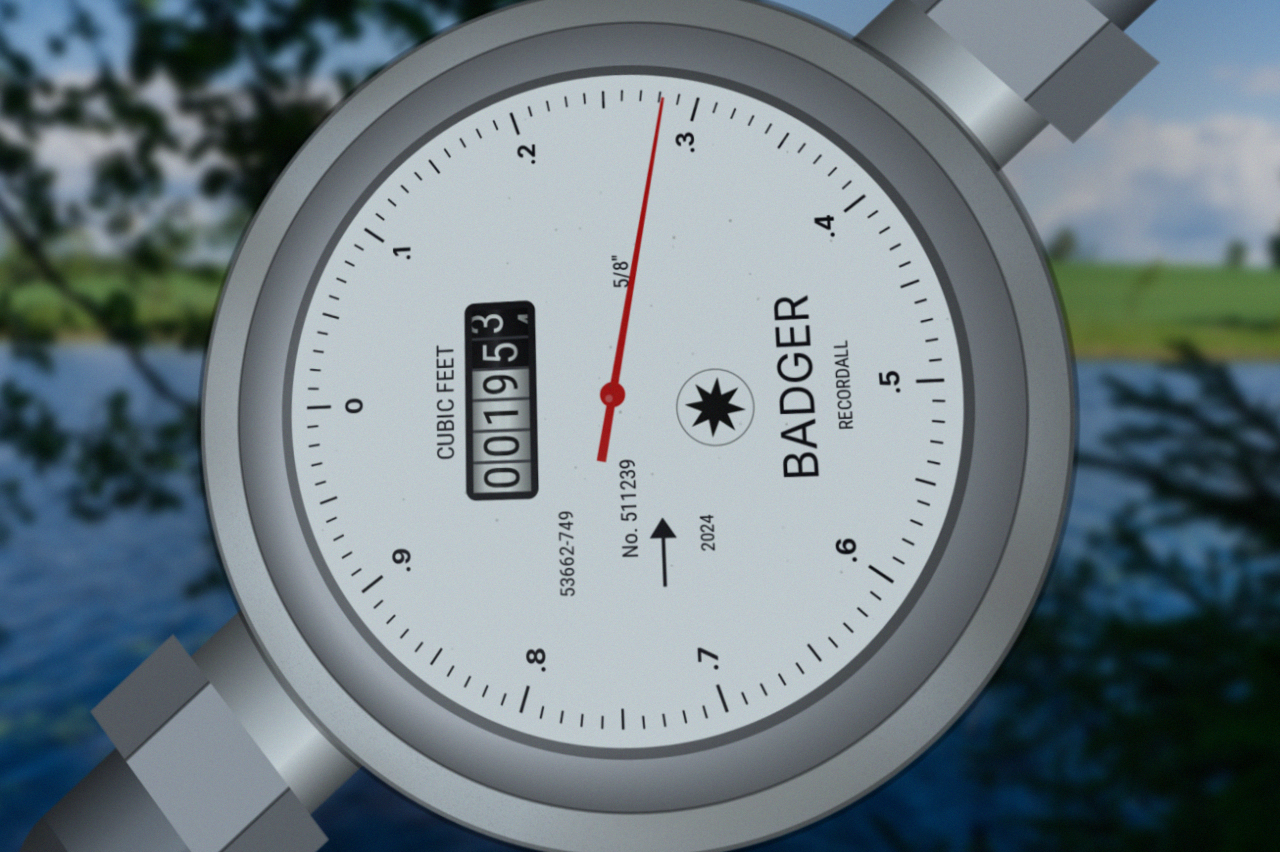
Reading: 1953.28,ft³
